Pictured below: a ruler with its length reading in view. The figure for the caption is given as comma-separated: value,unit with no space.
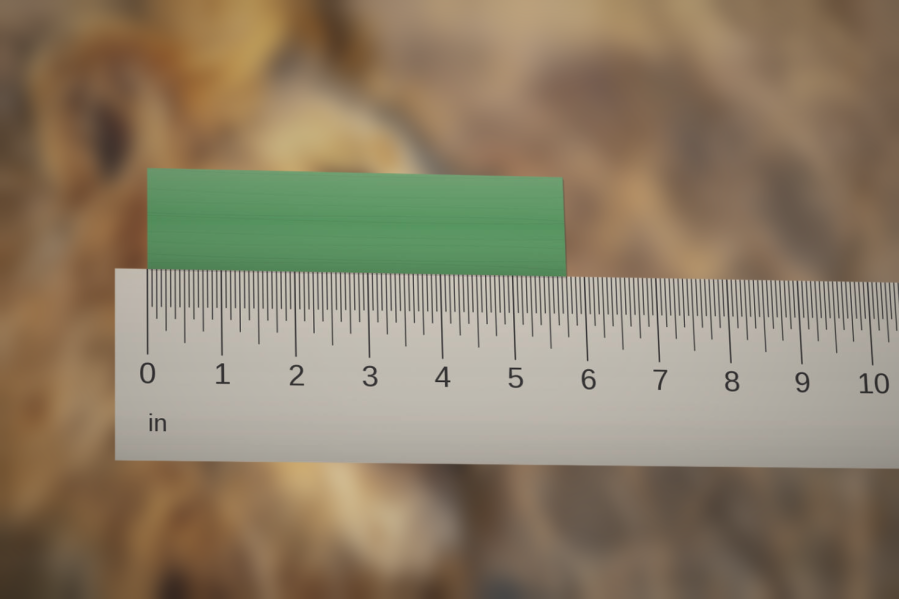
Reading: 5.75,in
